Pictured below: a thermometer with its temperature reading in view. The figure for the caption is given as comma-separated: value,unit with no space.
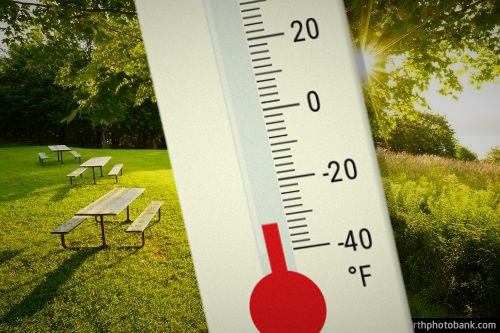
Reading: -32,°F
